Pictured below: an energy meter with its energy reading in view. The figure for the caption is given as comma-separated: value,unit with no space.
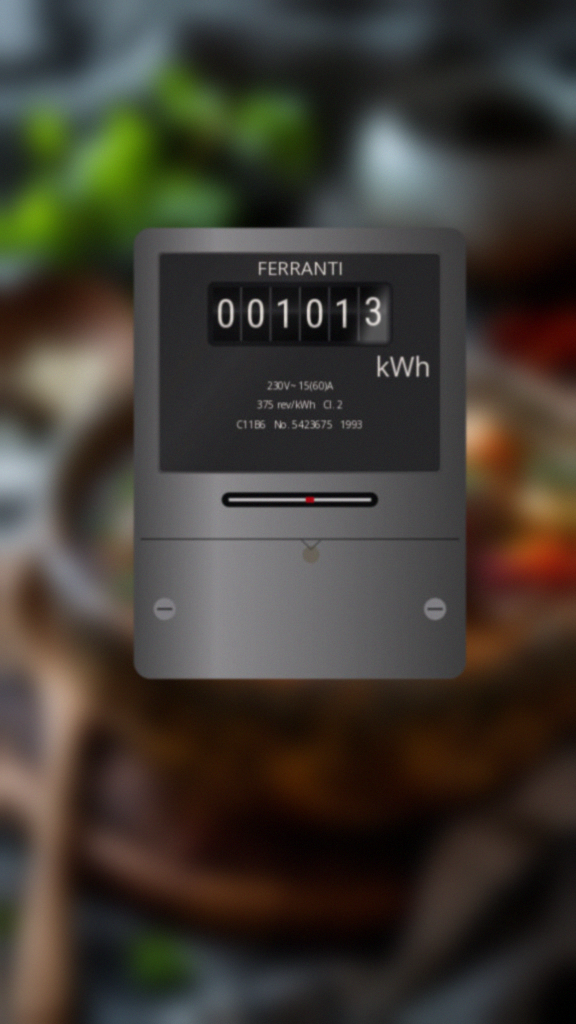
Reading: 1013,kWh
